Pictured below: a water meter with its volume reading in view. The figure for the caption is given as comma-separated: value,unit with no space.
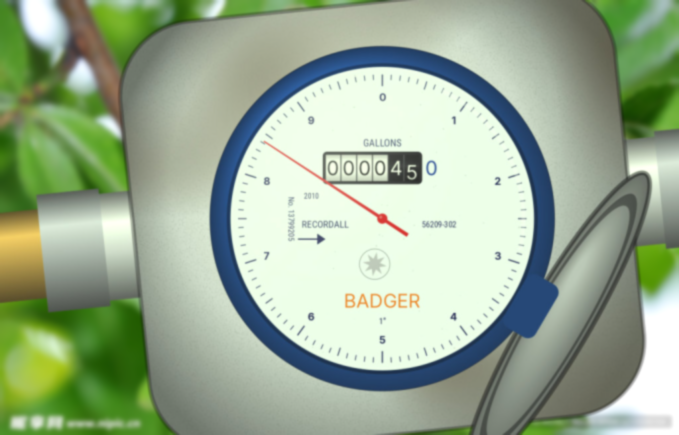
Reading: 448.4,gal
